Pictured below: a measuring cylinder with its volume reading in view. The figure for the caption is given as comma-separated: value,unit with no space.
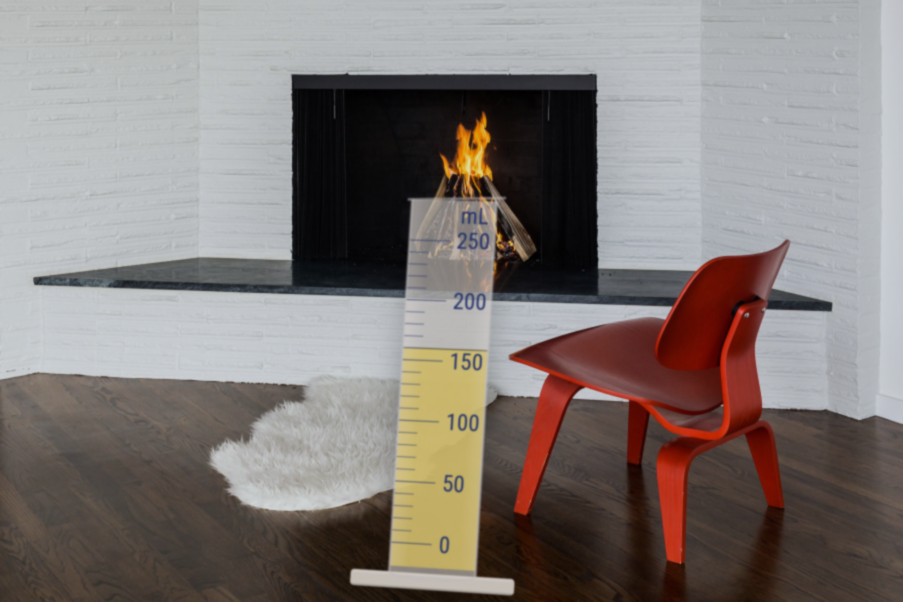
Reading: 160,mL
